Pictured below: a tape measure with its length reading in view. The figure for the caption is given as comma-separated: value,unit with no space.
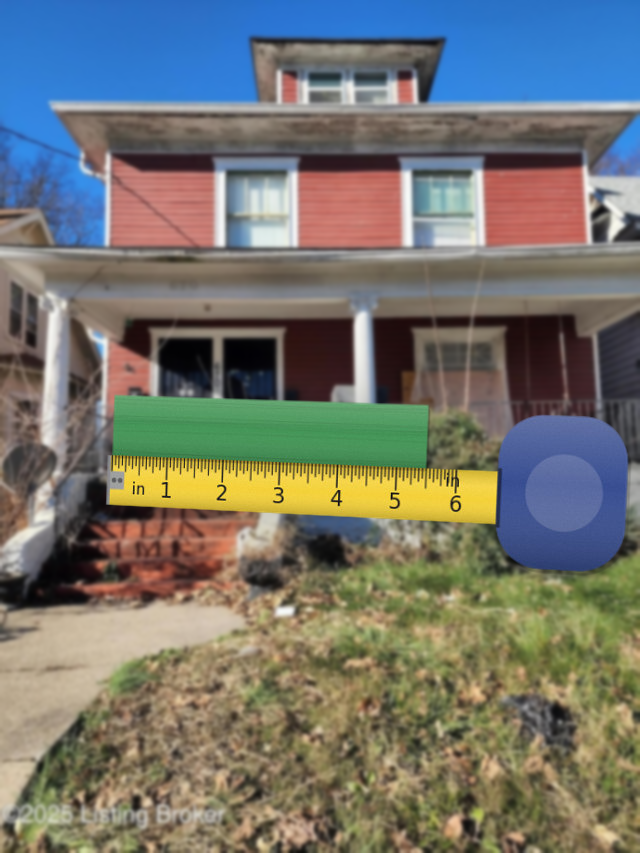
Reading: 5.5,in
